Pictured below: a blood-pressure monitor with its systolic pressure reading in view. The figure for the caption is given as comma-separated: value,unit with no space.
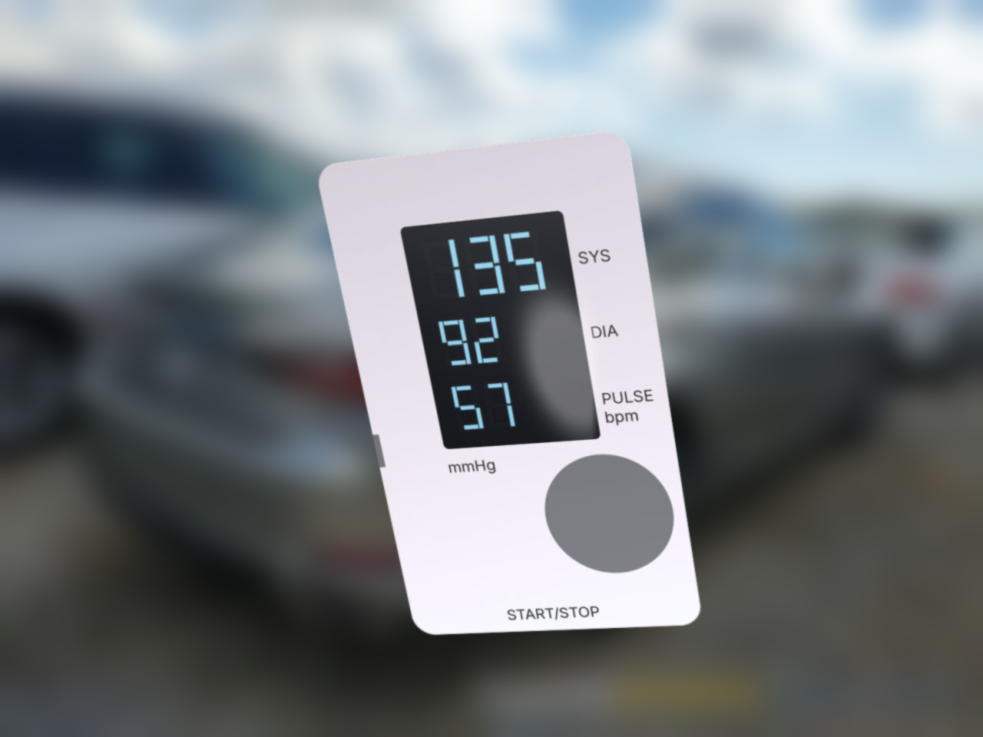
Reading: 135,mmHg
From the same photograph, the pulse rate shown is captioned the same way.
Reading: 57,bpm
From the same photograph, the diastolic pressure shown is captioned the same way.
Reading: 92,mmHg
